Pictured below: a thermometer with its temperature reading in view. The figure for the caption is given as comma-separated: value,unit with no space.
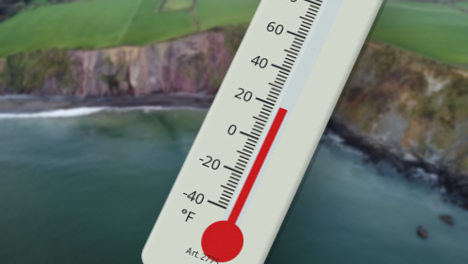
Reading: 20,°F
